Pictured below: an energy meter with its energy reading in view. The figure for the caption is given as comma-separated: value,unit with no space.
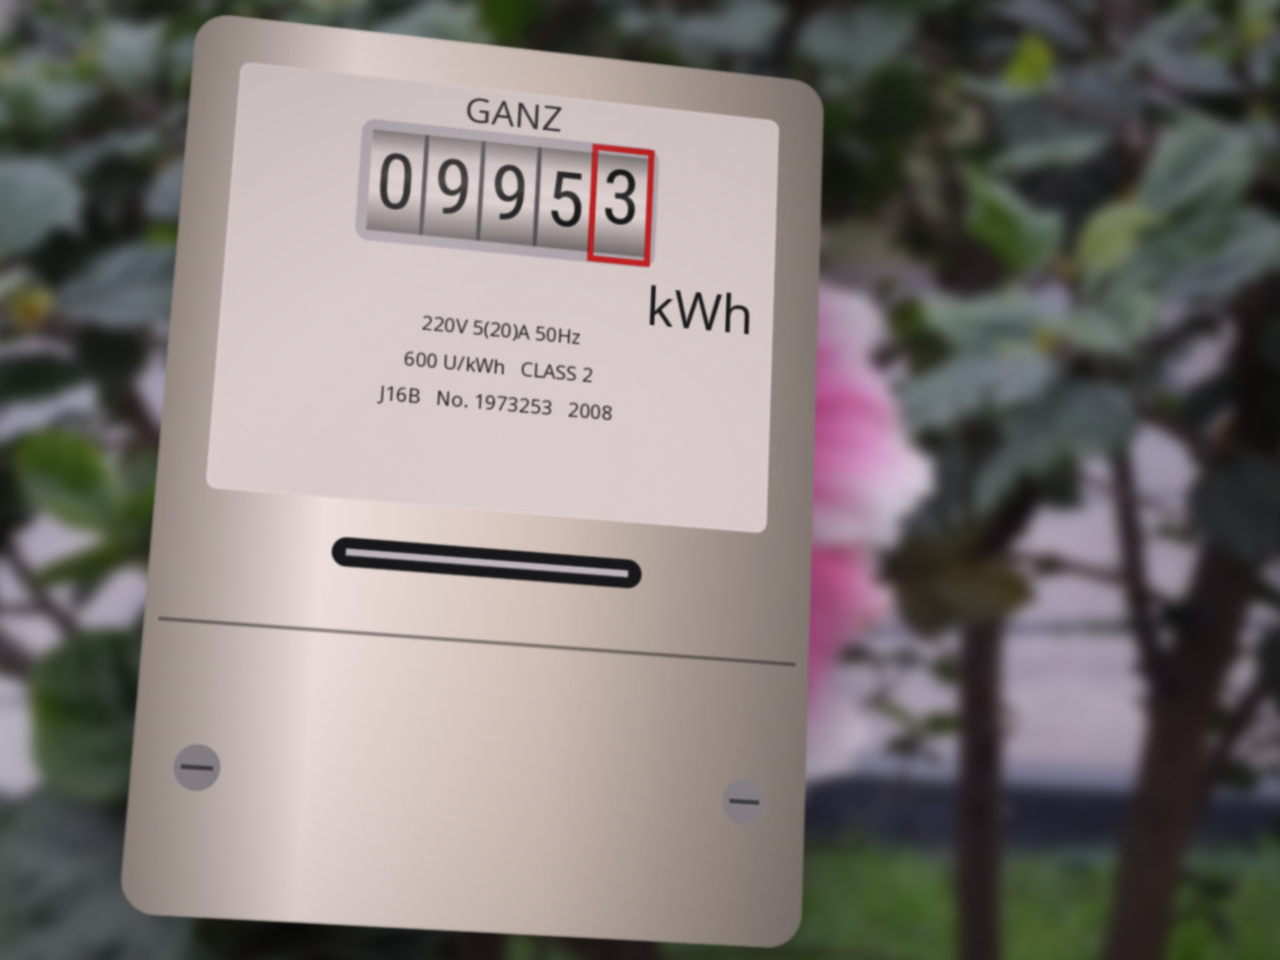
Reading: 995.3,kWh
